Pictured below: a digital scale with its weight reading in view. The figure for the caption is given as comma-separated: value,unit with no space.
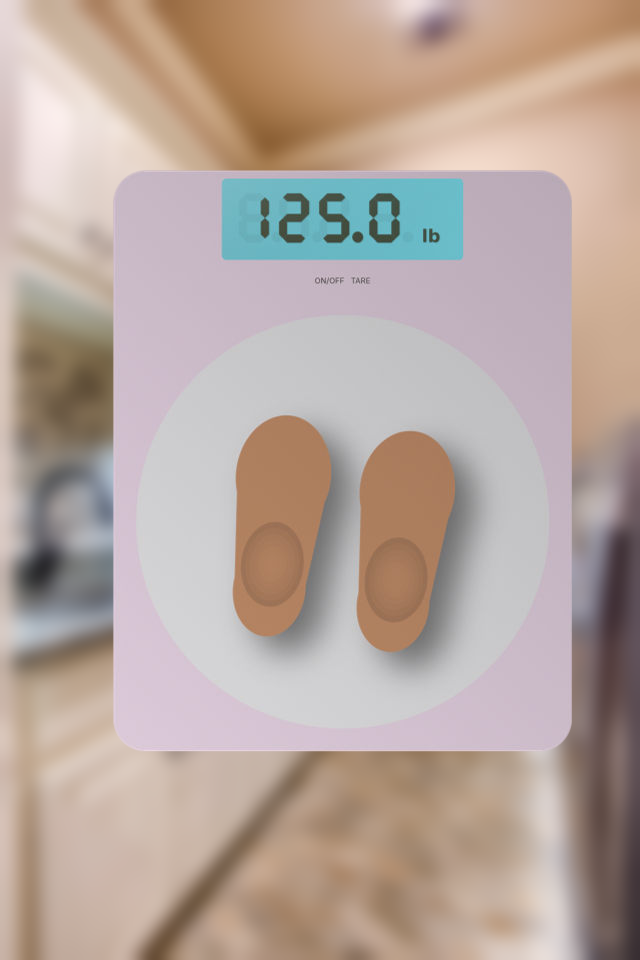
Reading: 125.0,lb
